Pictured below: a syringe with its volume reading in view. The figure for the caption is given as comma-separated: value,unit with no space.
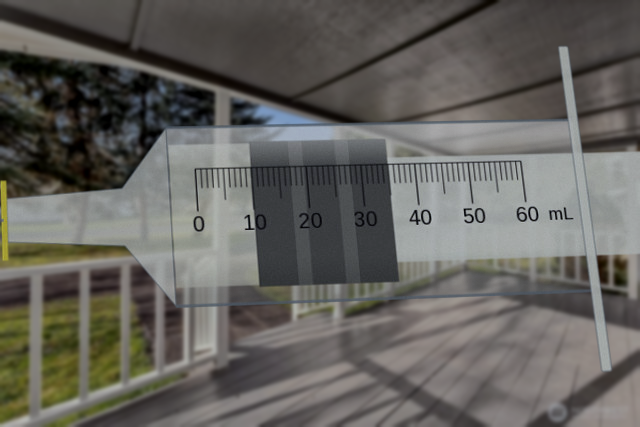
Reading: 10,mL
